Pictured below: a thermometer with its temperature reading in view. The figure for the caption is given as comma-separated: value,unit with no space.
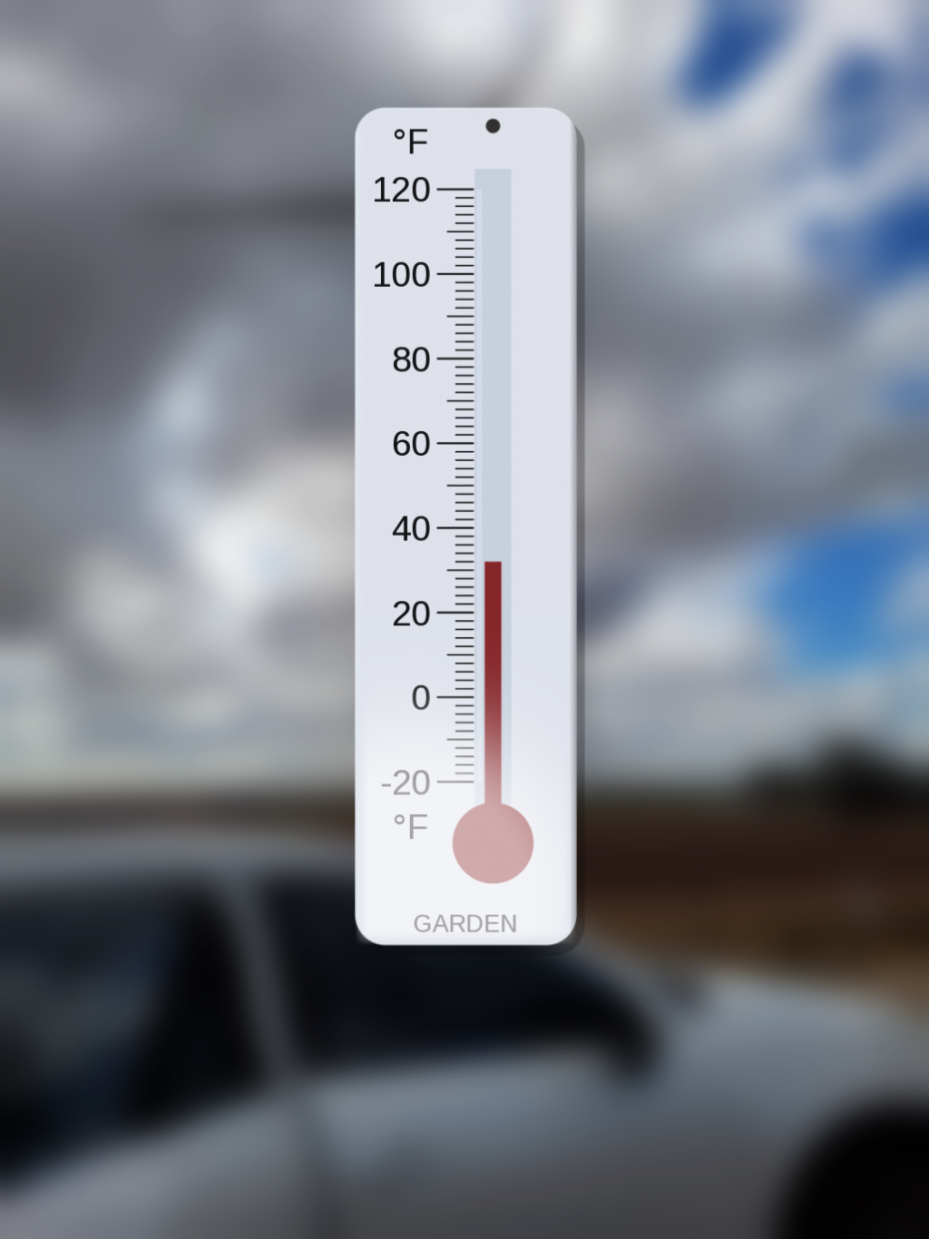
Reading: 32,°F
